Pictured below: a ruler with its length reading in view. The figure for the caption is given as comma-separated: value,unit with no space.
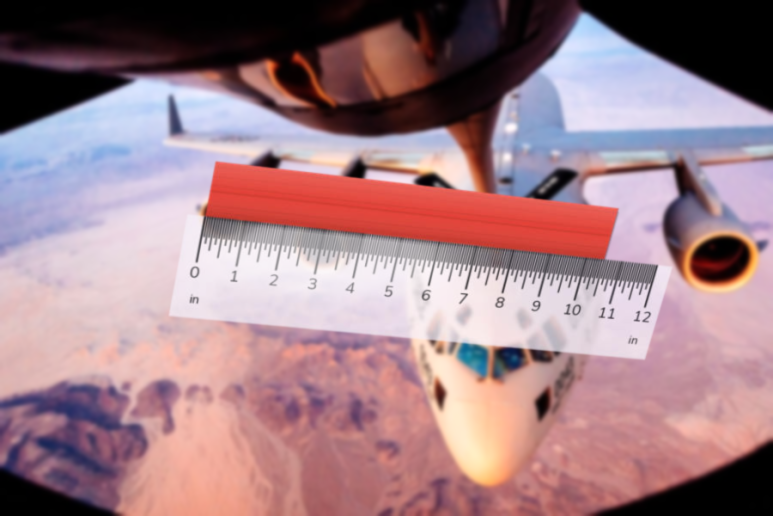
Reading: 10.5,in
